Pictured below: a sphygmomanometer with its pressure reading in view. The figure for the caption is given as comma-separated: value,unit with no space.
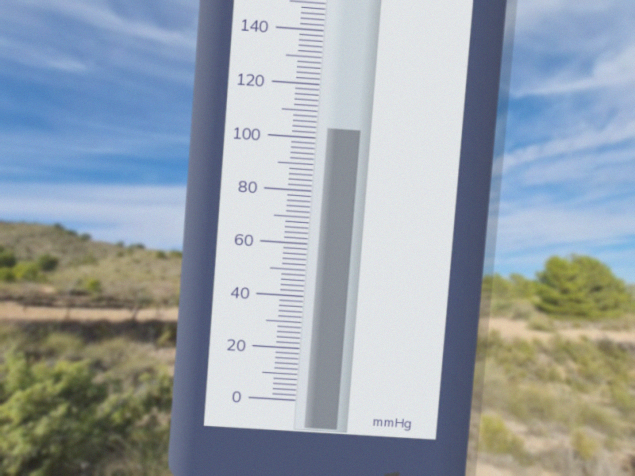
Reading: 104,mmHg
